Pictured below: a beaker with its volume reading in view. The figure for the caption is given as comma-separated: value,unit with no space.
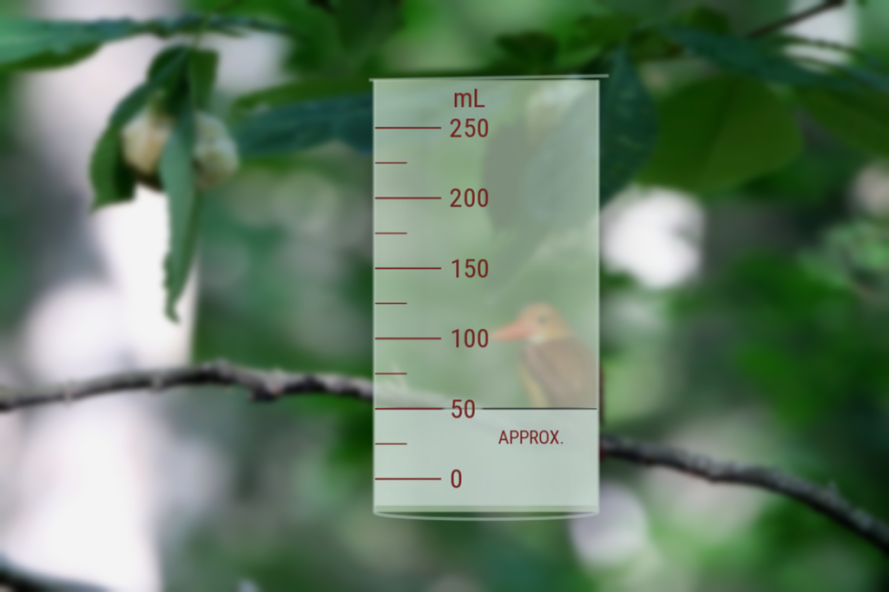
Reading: 50,mL
